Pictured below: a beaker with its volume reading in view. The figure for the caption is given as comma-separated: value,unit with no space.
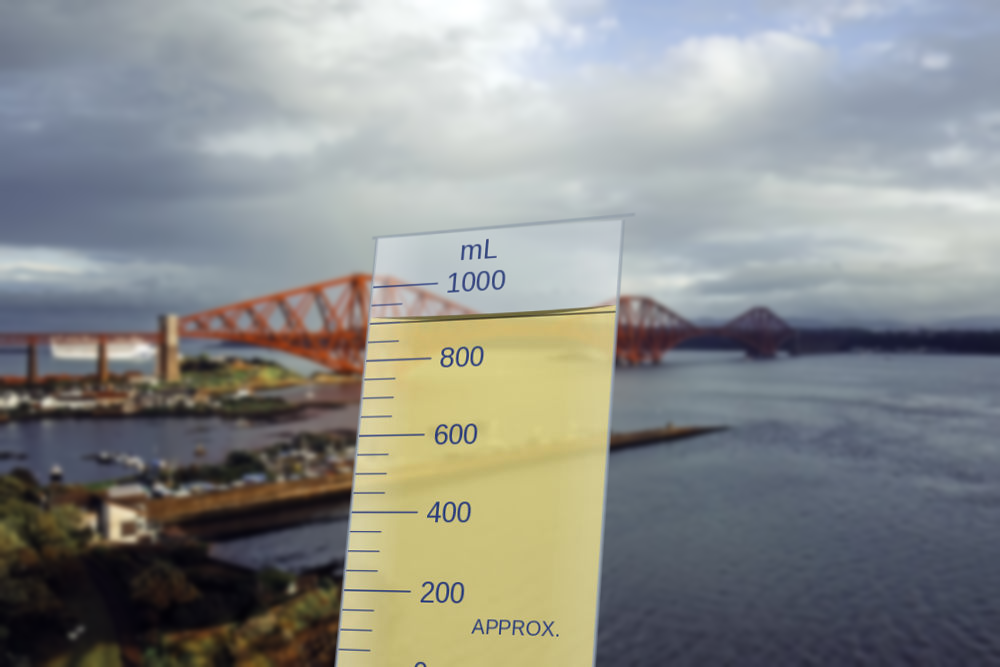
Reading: 900,mL
